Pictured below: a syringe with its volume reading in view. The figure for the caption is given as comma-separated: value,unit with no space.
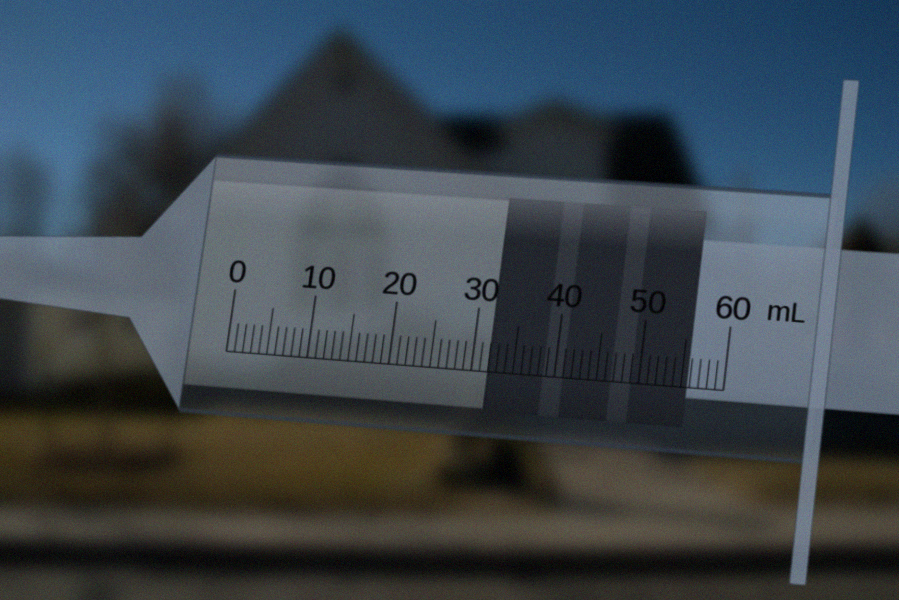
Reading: 32,mL
